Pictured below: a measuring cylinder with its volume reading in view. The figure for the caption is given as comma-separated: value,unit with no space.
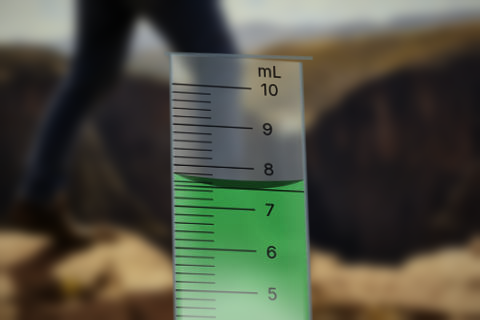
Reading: 7.5,mL
